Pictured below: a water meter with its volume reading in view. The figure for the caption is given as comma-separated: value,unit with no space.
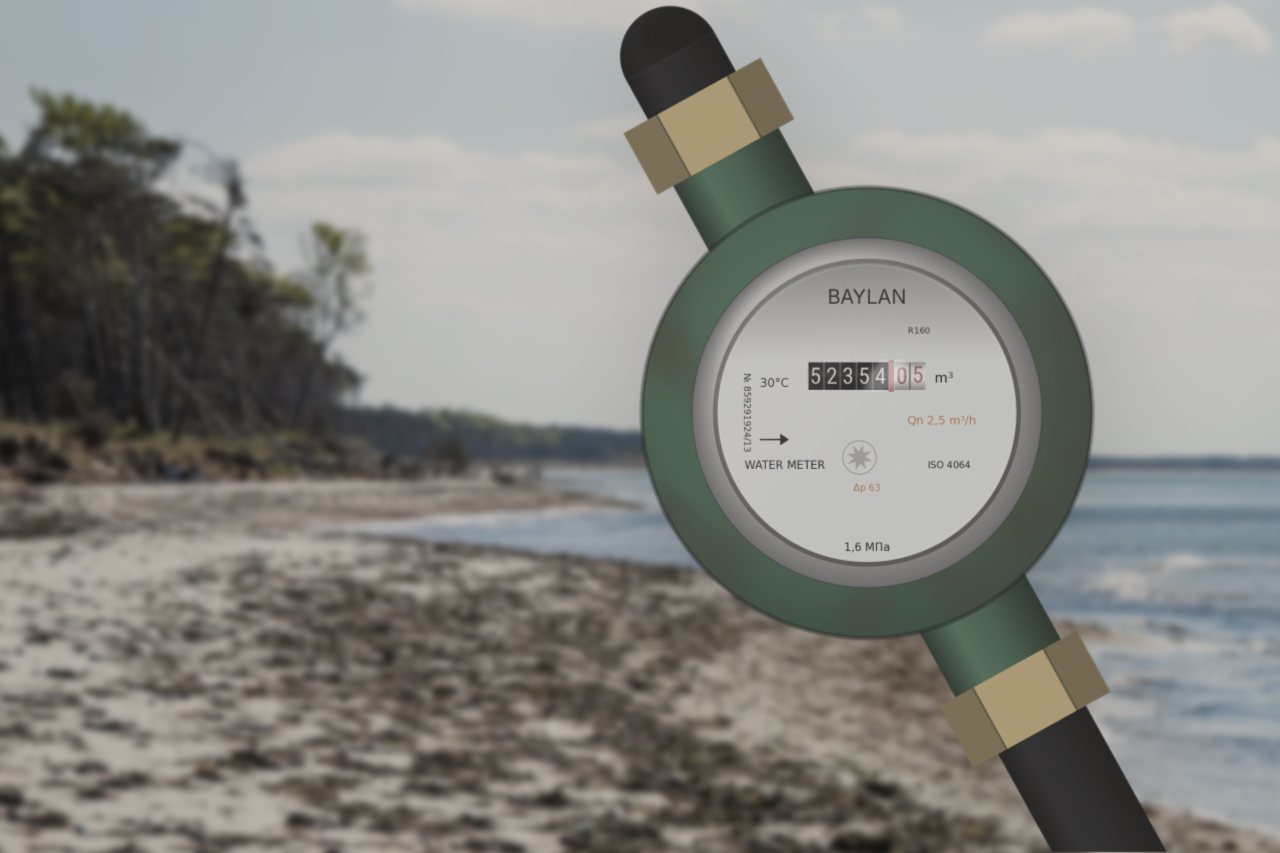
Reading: 52354.05,m³
